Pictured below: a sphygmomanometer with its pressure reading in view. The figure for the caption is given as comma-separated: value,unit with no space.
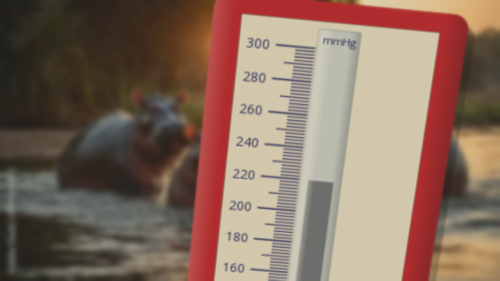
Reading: 220,mmHg
